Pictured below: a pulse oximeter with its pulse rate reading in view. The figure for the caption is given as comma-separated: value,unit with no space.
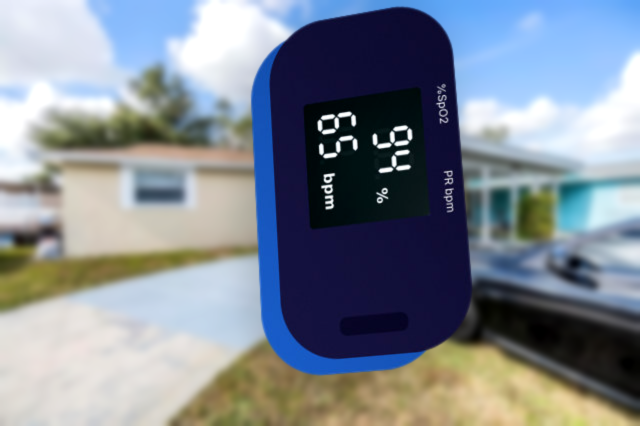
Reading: 65,bpm
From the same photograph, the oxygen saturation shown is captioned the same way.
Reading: 94,%
